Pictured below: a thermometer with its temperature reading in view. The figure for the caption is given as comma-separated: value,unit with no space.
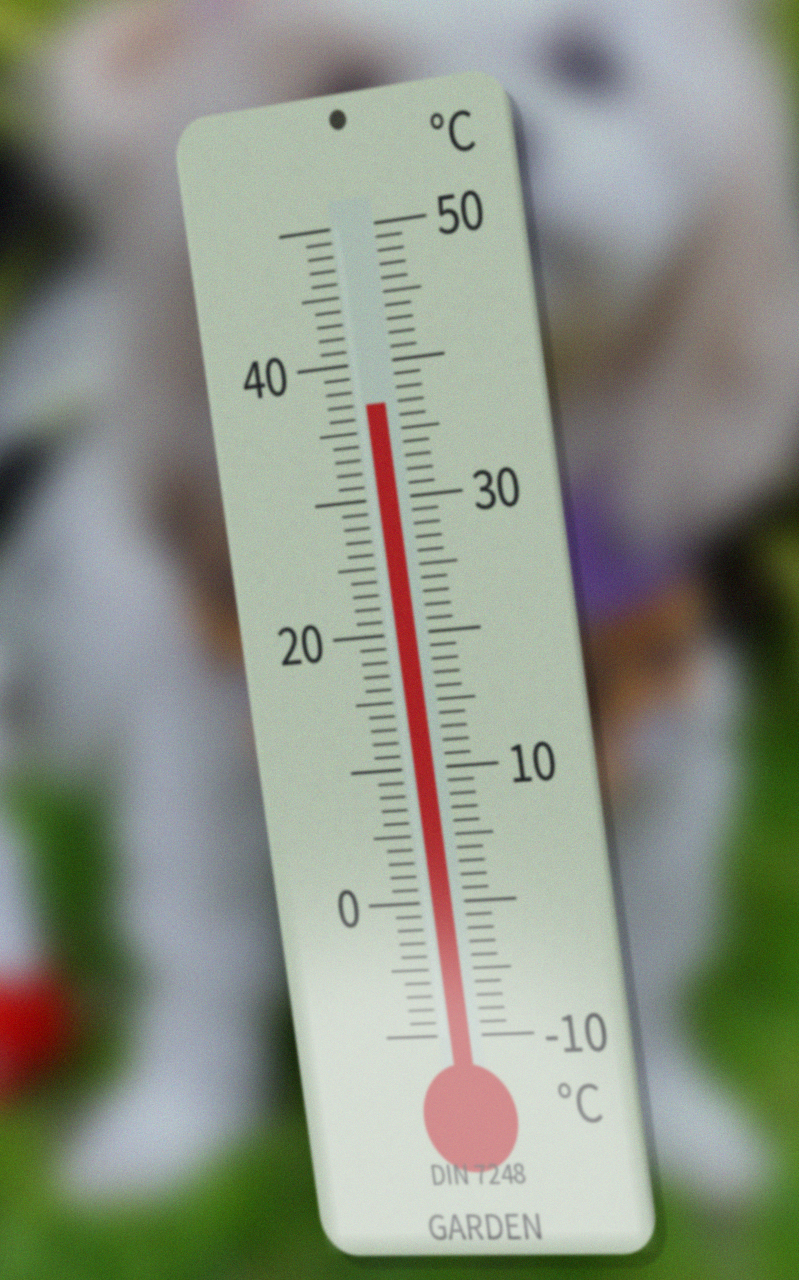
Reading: 37,°C
